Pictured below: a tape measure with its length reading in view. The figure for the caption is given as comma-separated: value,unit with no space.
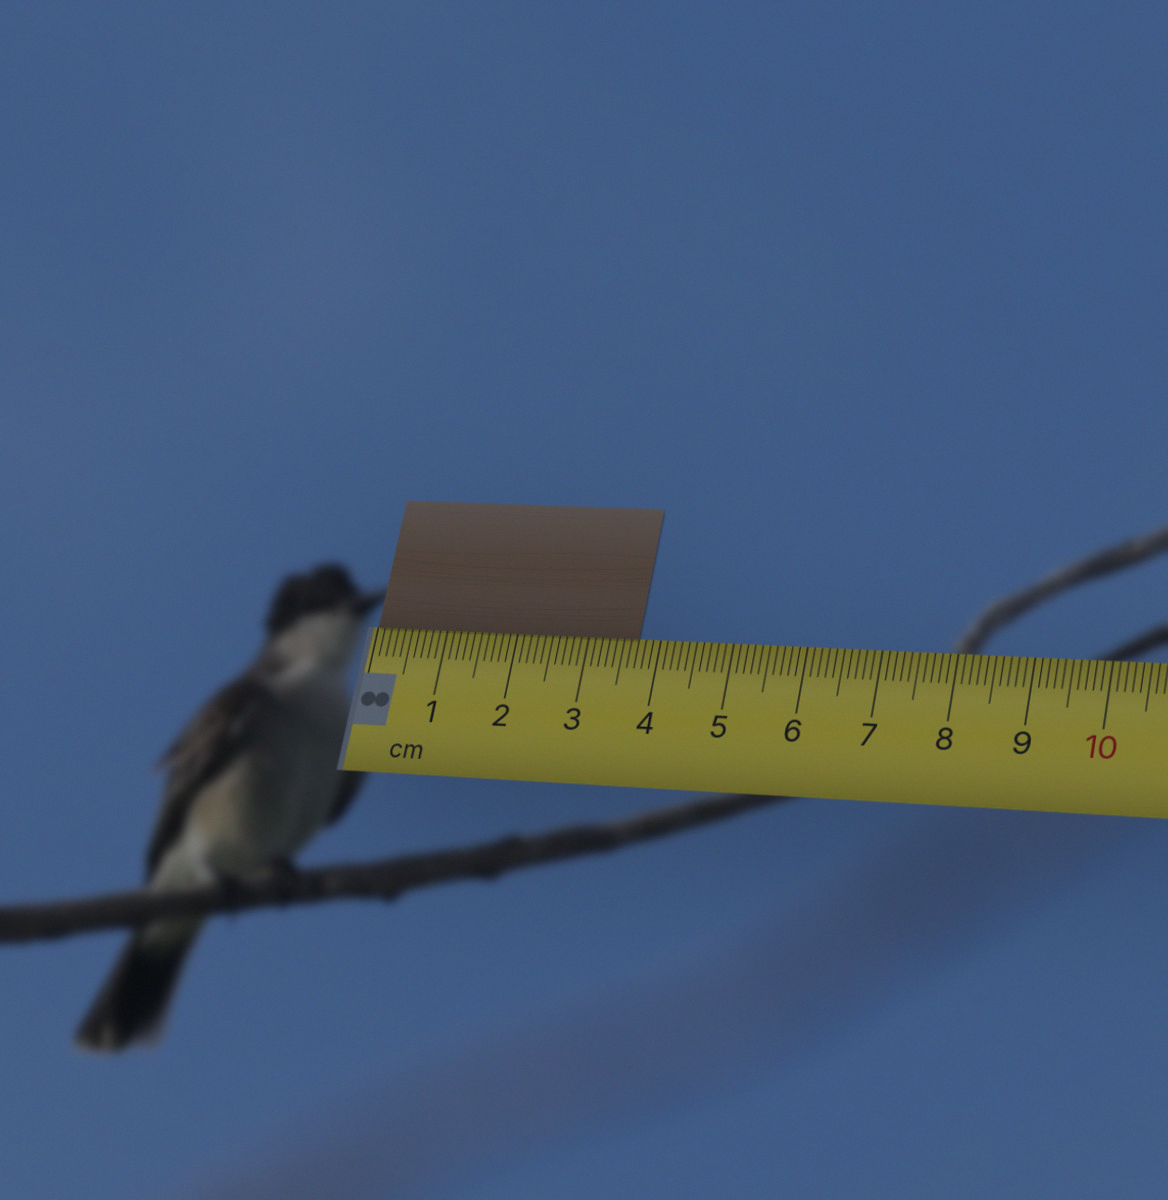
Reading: 3.7,cm
